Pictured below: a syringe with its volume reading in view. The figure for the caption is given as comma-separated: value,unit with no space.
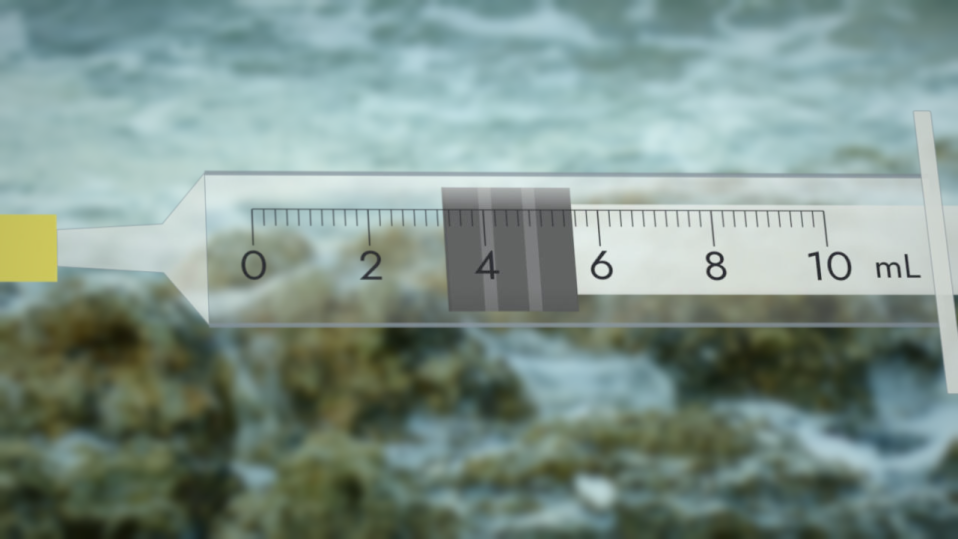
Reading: 3.3,mL
